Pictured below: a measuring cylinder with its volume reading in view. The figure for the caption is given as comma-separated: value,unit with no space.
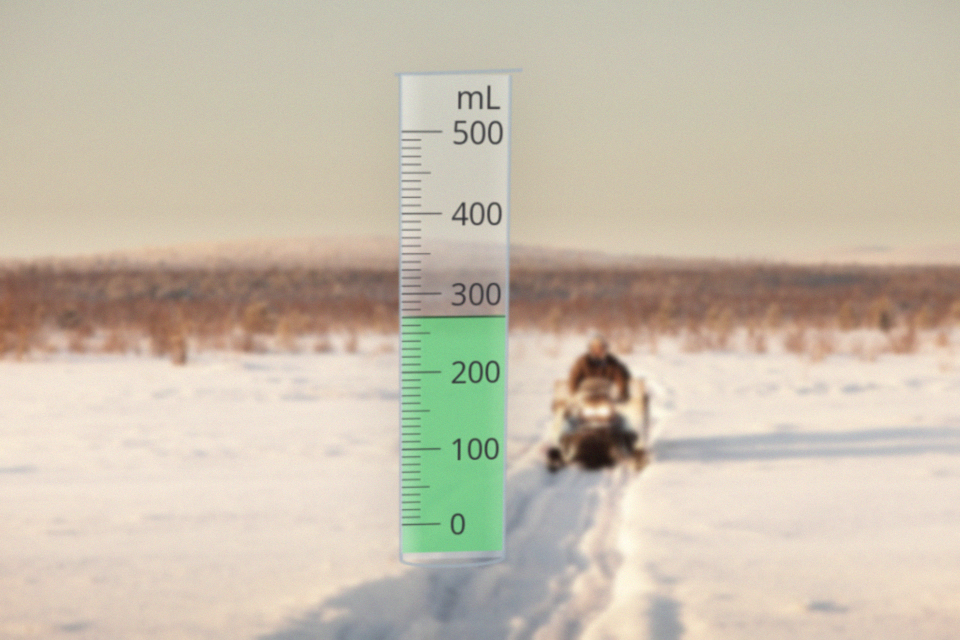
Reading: 270,mL
